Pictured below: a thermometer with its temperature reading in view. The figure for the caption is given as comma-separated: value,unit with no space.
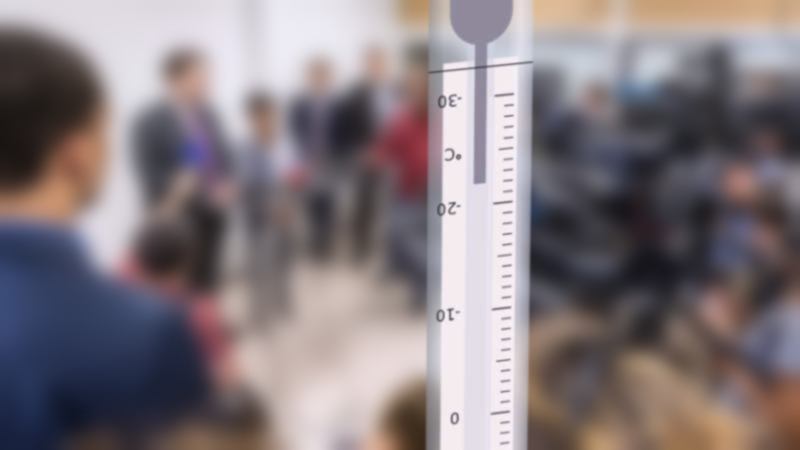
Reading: -22,°C
